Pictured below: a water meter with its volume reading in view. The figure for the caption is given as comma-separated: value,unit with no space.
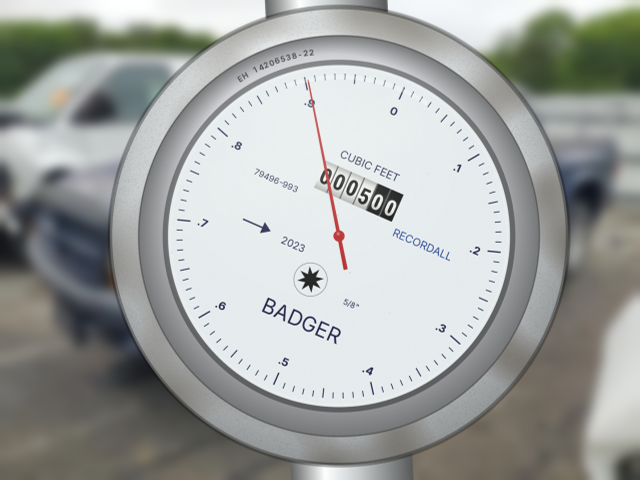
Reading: 499.90,ft³
